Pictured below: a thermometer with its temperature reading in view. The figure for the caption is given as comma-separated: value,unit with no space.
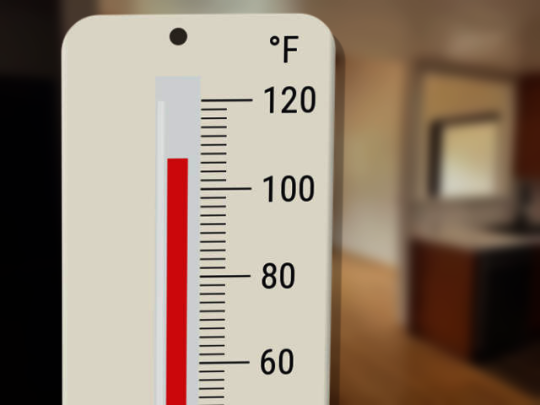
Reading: 107,°F
